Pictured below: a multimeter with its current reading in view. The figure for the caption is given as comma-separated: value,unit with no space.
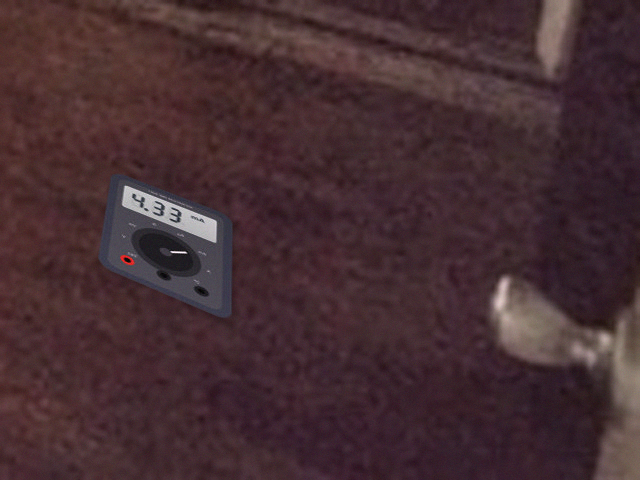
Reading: 4.33,mA
